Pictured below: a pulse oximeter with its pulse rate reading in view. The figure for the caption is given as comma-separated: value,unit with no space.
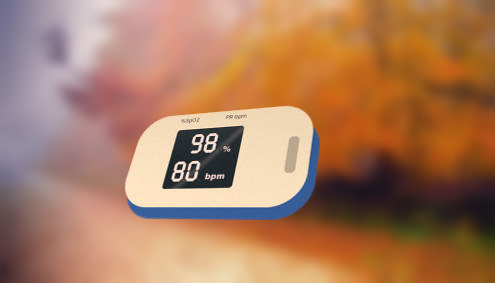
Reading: 80,bpm
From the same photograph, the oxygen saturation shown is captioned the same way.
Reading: 98,%
